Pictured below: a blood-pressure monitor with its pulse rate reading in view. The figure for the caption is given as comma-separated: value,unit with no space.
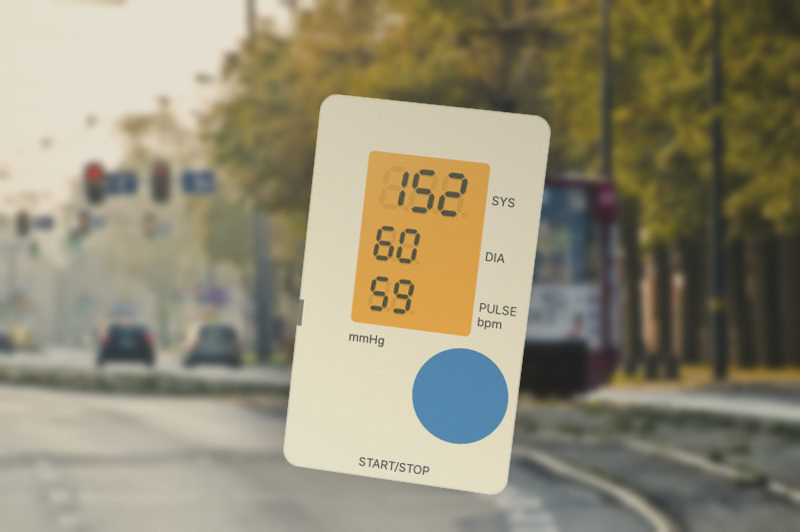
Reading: 59,bpm
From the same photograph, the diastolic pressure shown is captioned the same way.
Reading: 60,mmHg
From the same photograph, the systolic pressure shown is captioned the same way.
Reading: 152,mmHg
